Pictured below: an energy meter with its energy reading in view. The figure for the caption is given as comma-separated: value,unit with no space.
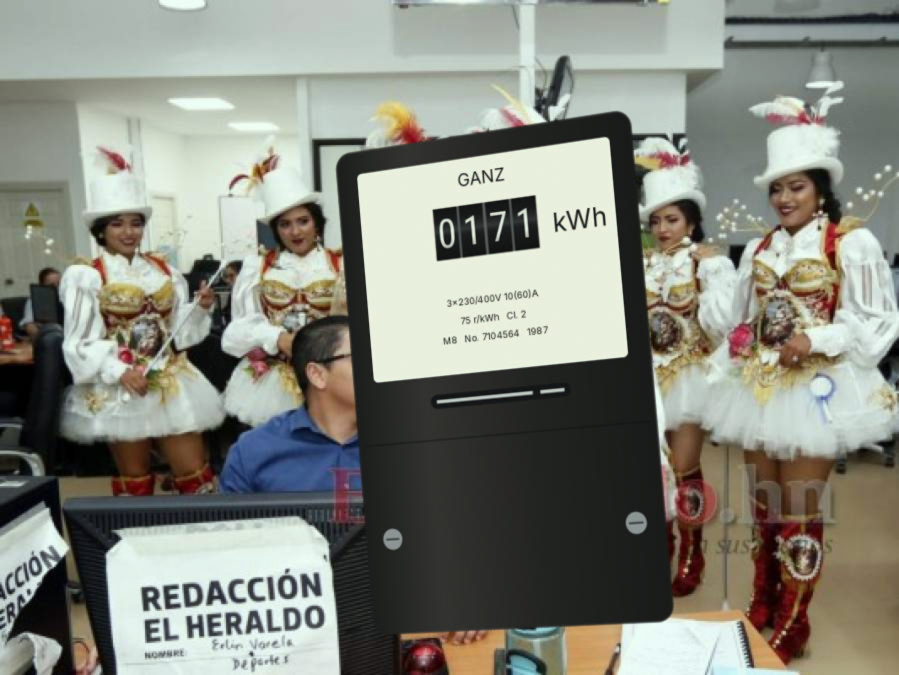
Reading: 171,kWh
